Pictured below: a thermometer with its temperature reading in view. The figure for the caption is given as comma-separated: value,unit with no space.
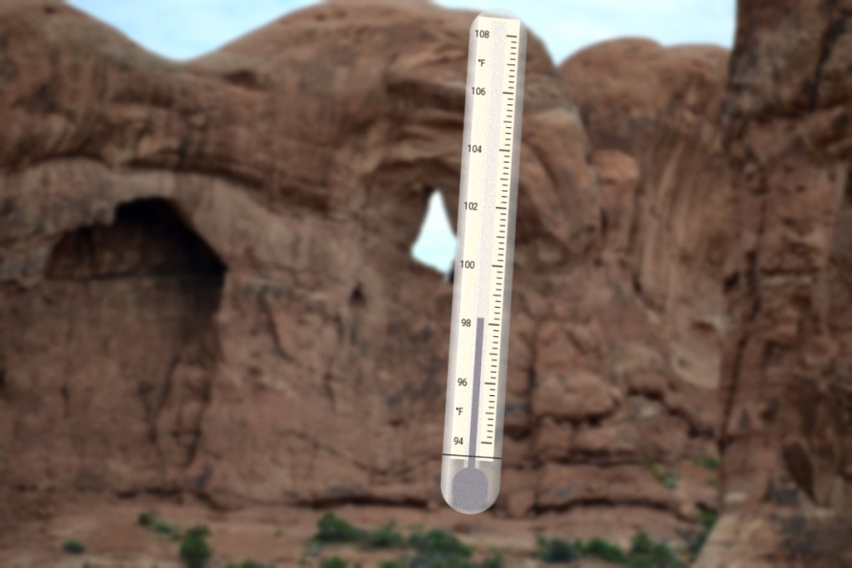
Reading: 98.2,°F
